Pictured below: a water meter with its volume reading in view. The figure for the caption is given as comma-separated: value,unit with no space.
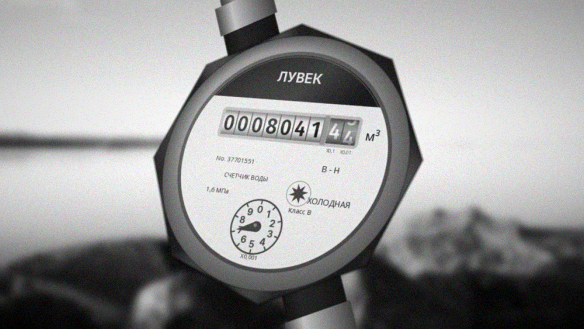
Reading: 8041.437,m³
